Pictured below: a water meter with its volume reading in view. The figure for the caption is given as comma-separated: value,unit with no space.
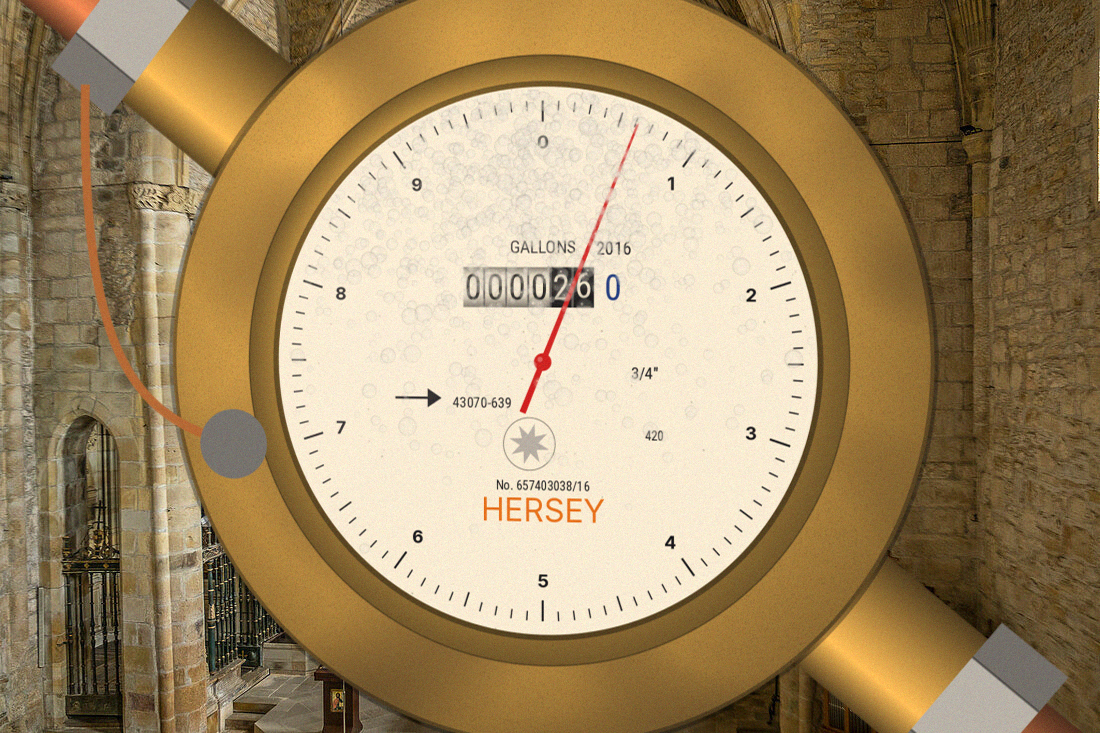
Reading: 260.6,gal
